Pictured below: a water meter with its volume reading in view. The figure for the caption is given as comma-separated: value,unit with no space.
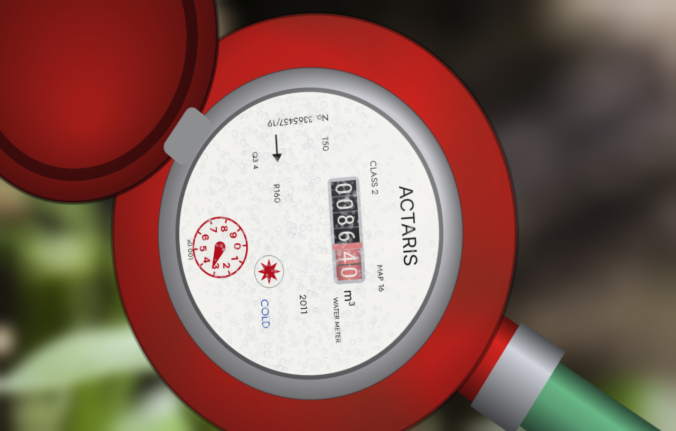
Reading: 86.403,m³
